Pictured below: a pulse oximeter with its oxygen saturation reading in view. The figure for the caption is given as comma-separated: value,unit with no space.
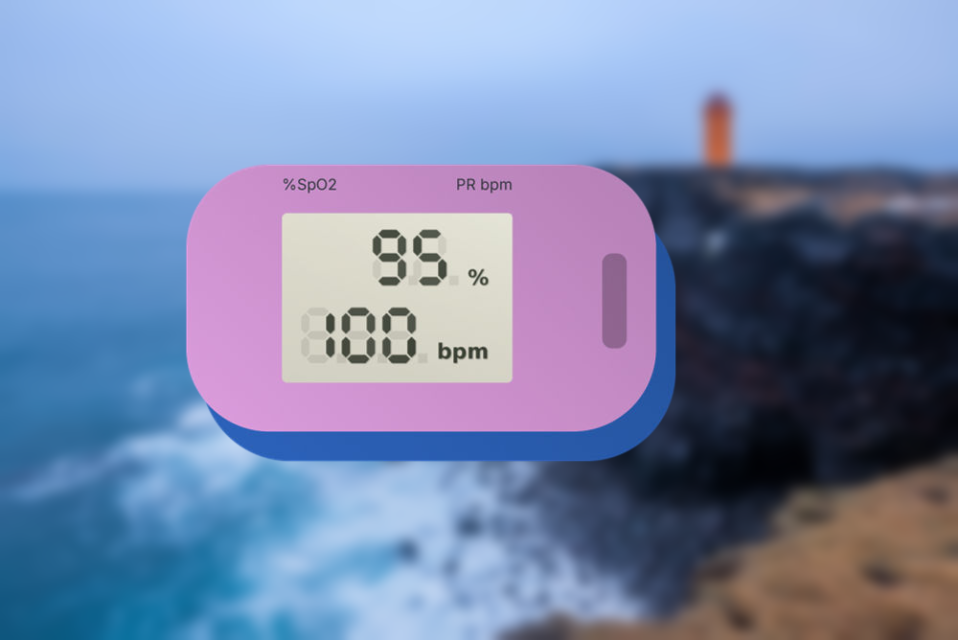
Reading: 95,%
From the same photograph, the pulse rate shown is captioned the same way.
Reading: 100,bpm
